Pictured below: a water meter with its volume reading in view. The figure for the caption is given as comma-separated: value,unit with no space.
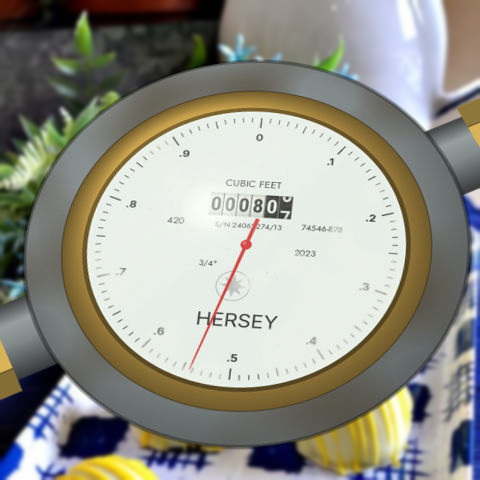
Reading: 806.54,ft³
